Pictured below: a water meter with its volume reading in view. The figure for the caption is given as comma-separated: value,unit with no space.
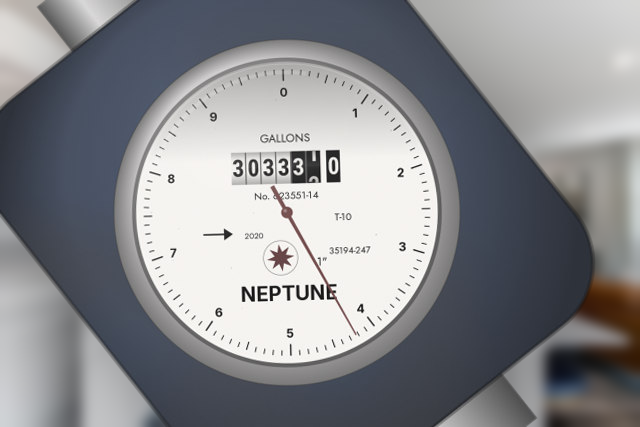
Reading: 3033314.2,gal
